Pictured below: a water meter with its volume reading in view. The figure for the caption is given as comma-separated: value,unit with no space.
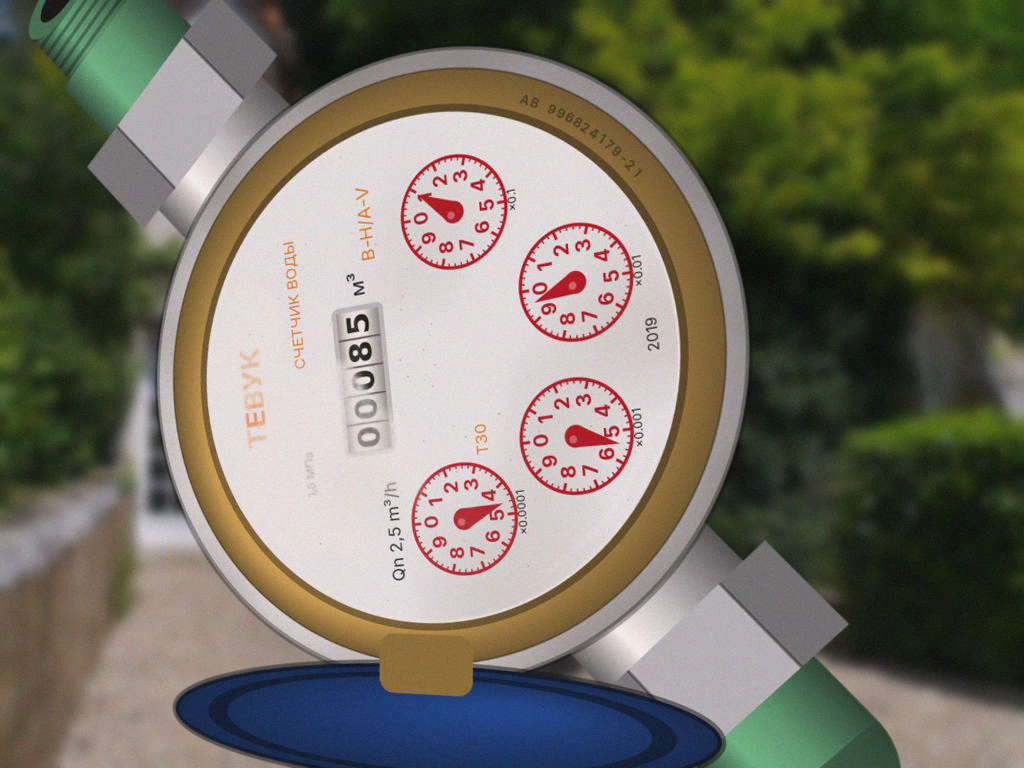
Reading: 85.0954,m³
